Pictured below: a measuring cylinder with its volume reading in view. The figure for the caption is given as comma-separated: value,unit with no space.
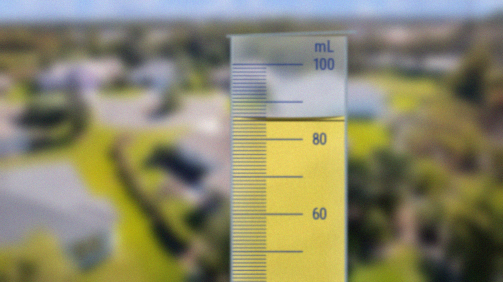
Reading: 85,mL
